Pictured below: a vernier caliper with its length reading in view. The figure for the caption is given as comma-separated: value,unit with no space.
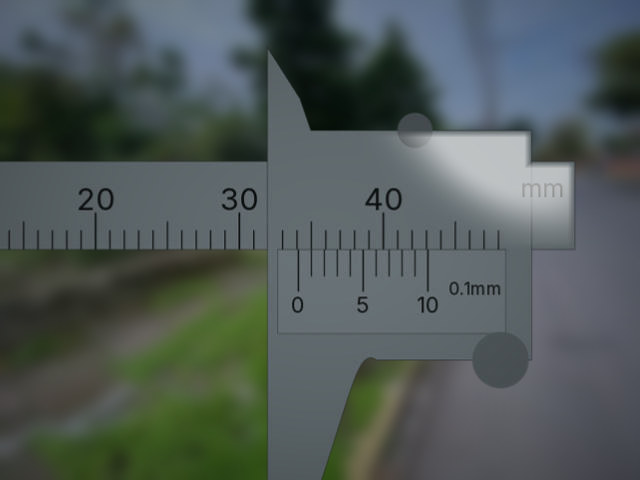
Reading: 34.1,mm
